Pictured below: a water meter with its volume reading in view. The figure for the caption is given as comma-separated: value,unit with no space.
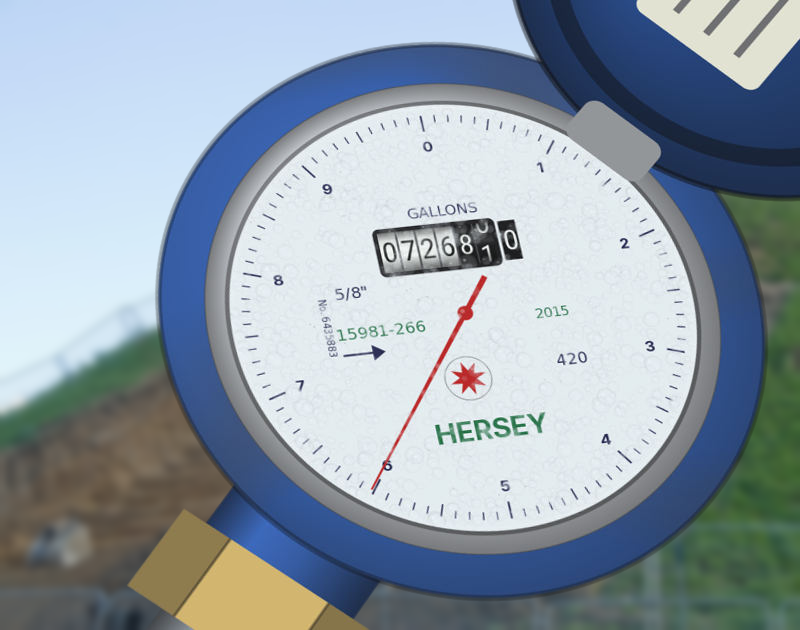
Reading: 726806.0,gal
